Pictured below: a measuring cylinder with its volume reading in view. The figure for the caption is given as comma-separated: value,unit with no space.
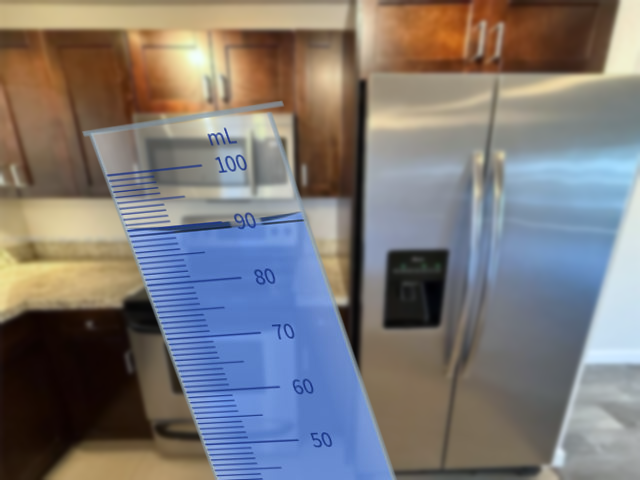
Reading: 89,mL
